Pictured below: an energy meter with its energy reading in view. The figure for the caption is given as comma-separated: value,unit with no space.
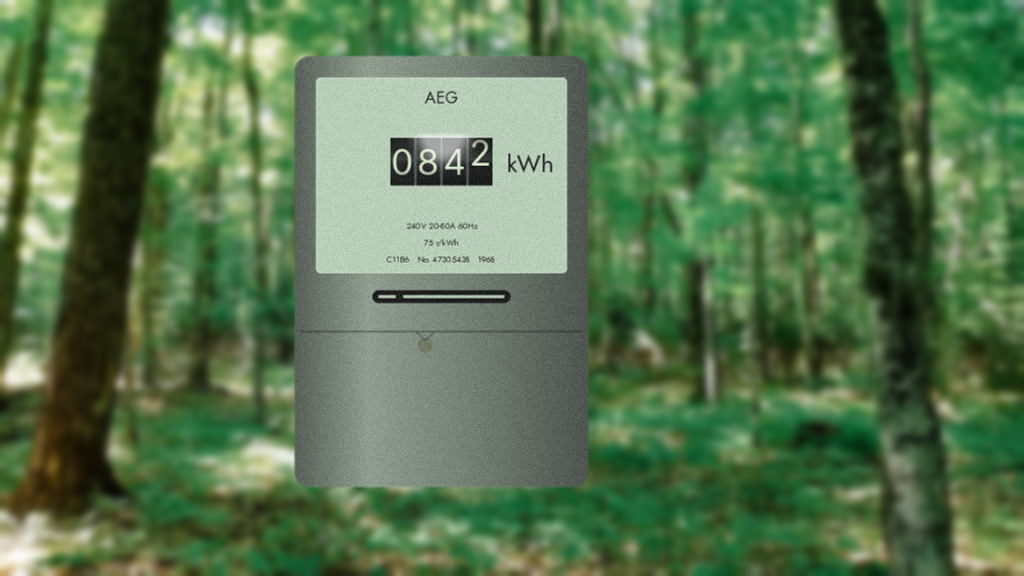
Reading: 842,kWh
